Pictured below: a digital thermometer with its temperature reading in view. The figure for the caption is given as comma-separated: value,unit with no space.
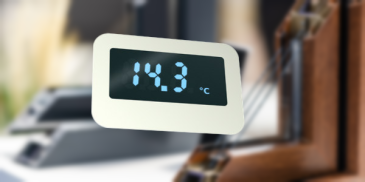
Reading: 14.3,°C
